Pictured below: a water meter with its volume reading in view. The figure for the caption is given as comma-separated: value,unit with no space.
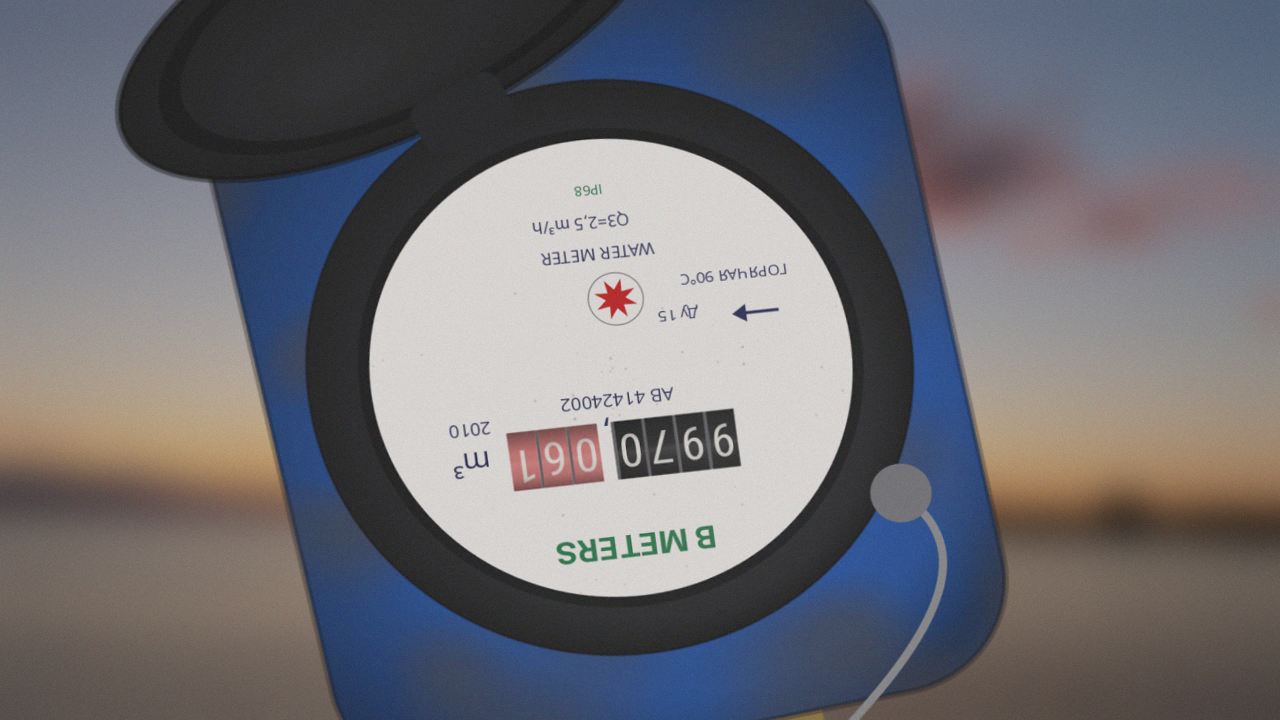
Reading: 9970.061,m³
